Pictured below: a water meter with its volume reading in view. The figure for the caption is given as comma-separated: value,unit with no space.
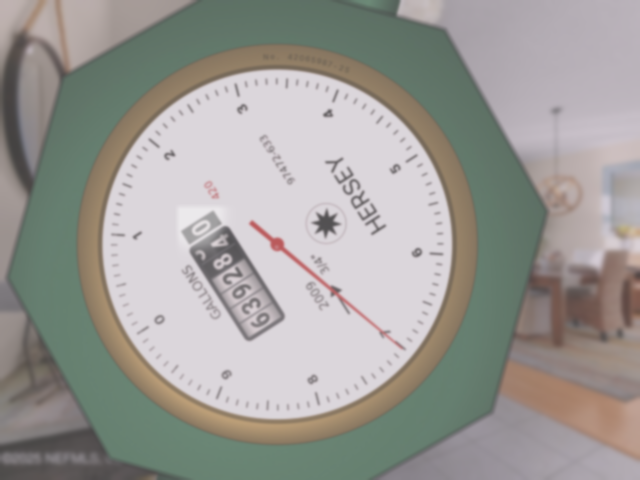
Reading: 6392837.0,gal
